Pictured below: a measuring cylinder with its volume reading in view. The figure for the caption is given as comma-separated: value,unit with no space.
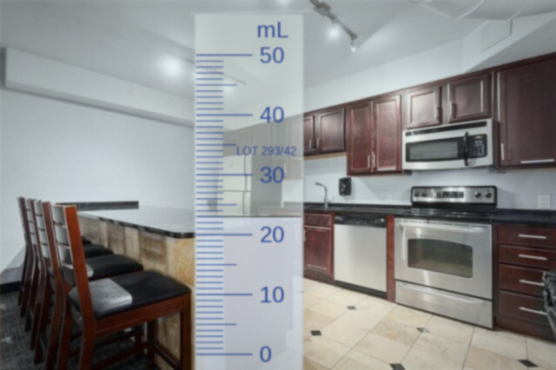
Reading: 23,mL
